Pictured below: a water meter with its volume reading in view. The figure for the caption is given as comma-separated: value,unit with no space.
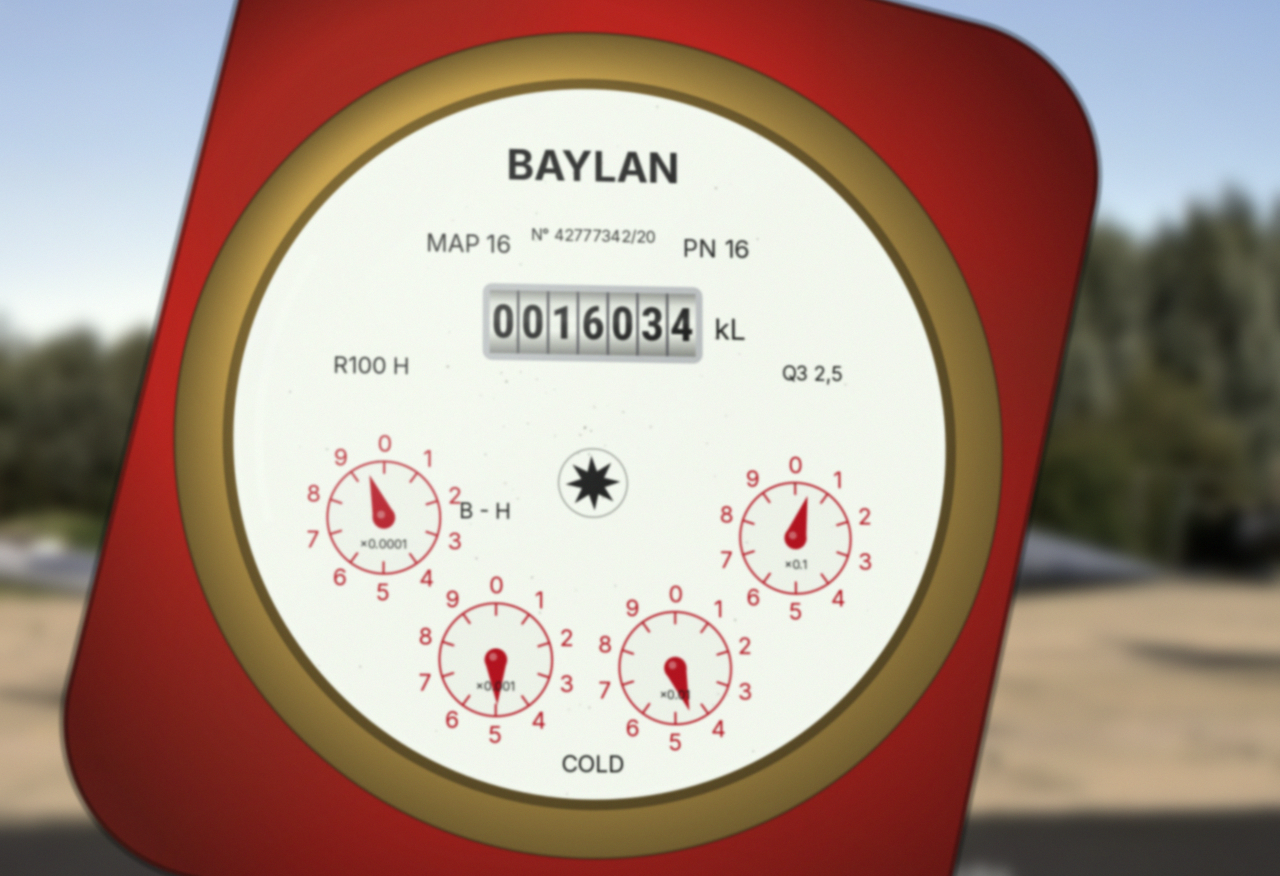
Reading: 16034.0449,kL
